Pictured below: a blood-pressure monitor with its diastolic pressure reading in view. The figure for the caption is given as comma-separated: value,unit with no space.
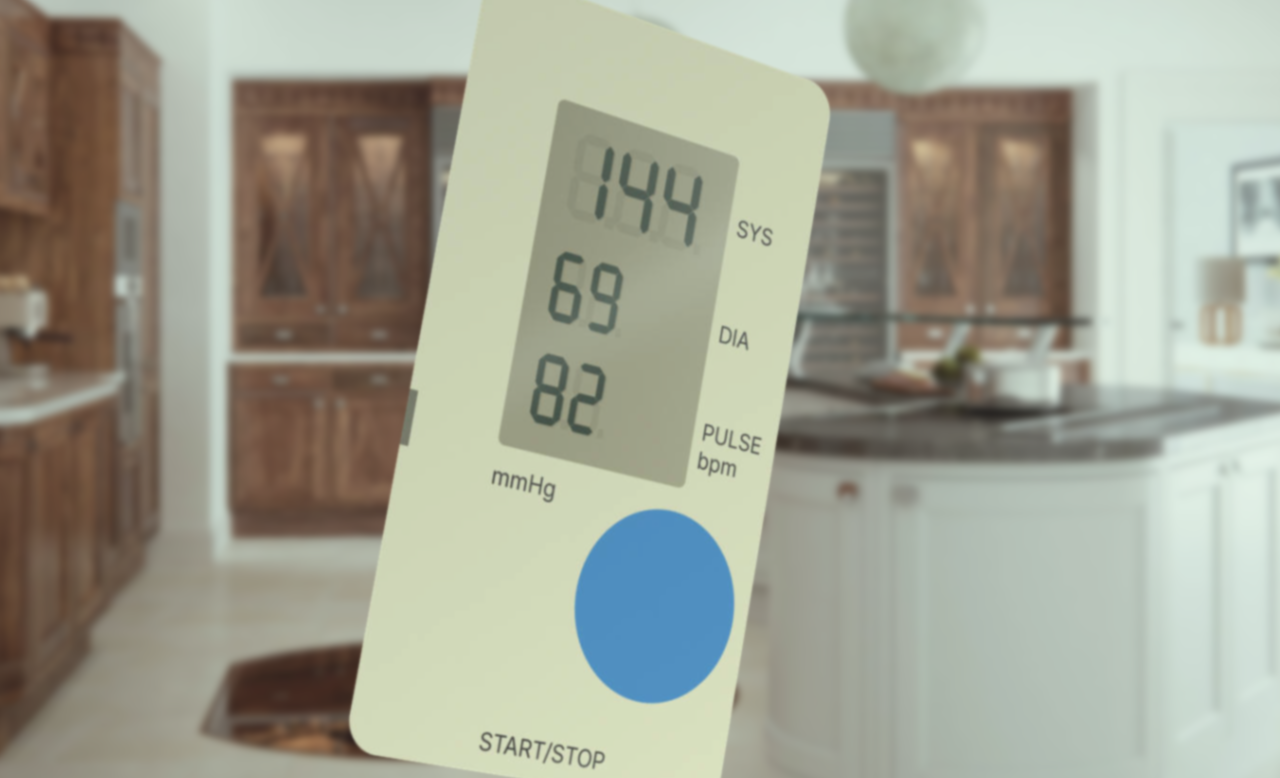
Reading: 69,mmHg
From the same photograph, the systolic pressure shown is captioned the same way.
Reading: 144,mmHg
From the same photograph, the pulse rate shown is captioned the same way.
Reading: 82,bpm
